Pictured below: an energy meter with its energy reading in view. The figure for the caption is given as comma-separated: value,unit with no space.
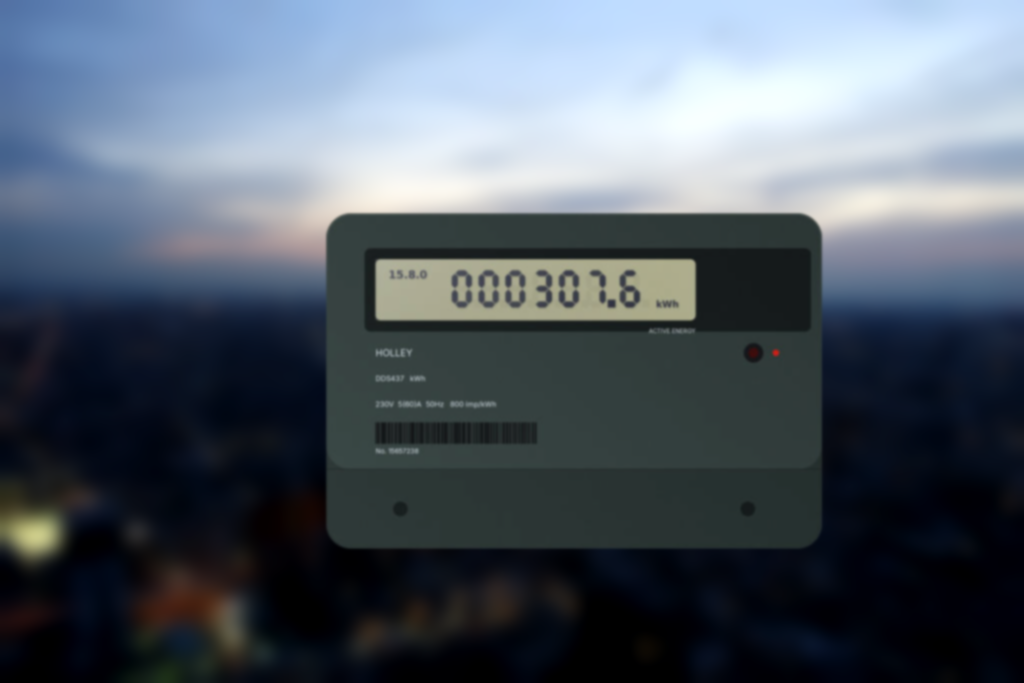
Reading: 307.6,kWh
